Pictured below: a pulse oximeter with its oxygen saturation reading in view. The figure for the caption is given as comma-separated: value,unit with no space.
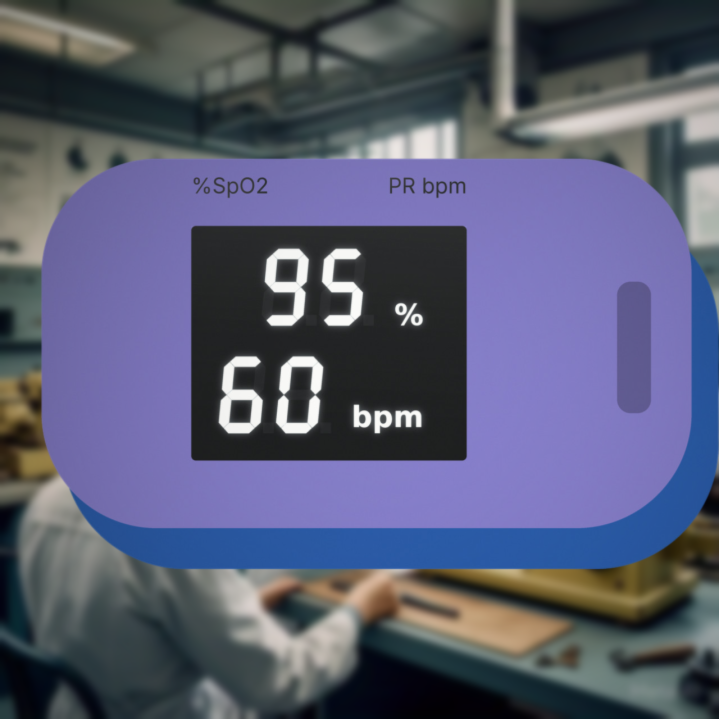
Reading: 95,%
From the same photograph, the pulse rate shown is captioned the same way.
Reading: 60,bpm
